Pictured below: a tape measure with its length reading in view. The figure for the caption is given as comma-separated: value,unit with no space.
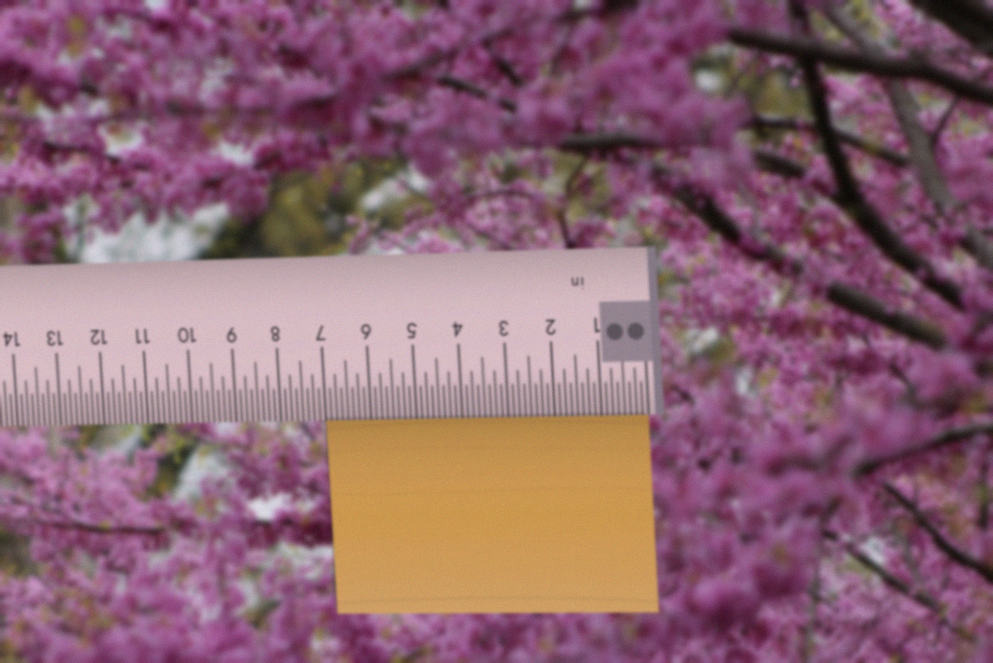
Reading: 7,in
